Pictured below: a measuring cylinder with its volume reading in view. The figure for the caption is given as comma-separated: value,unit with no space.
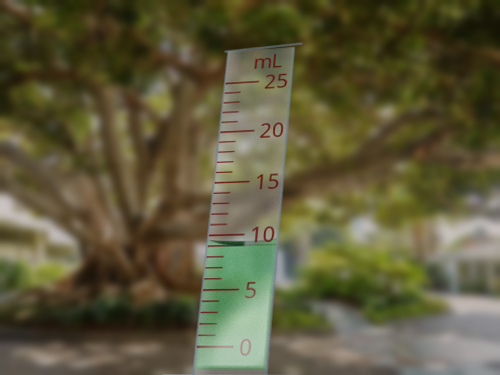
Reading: 9,mL
